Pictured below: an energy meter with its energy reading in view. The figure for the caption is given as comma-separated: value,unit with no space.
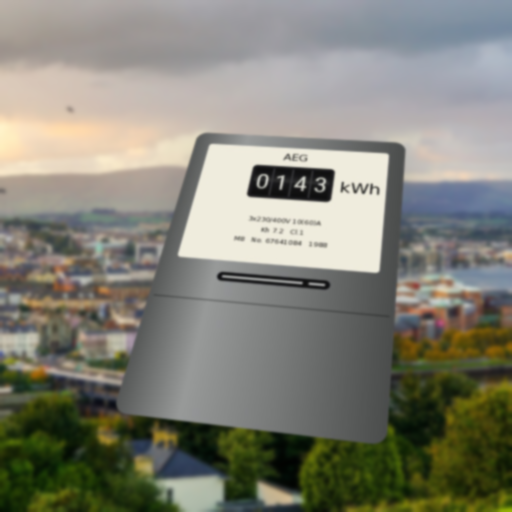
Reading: 143,kWh
